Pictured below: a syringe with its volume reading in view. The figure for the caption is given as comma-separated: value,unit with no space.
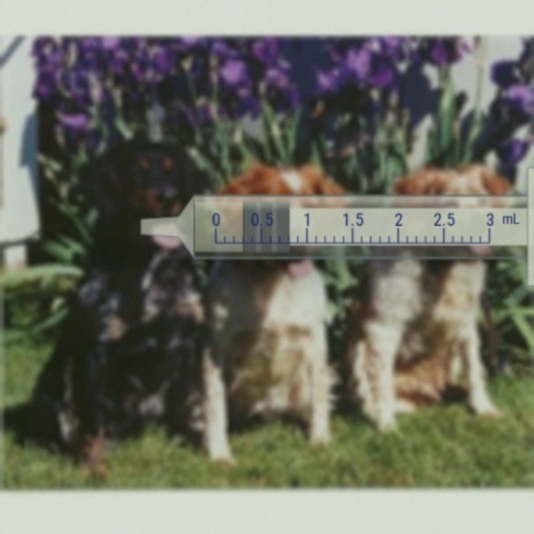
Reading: 0.3,mL
